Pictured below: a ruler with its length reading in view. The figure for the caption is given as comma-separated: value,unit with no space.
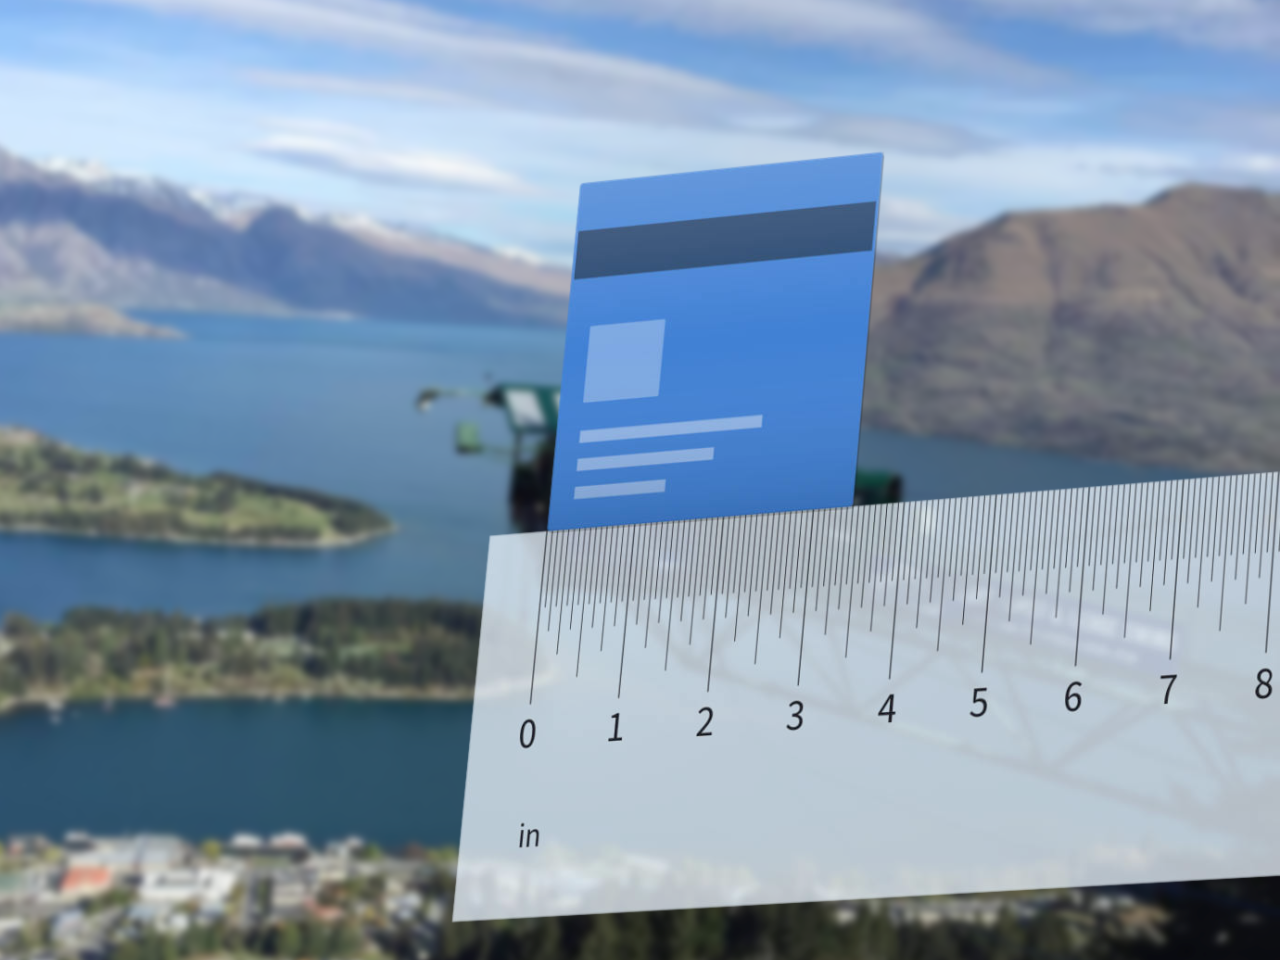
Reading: 3.4375,in
